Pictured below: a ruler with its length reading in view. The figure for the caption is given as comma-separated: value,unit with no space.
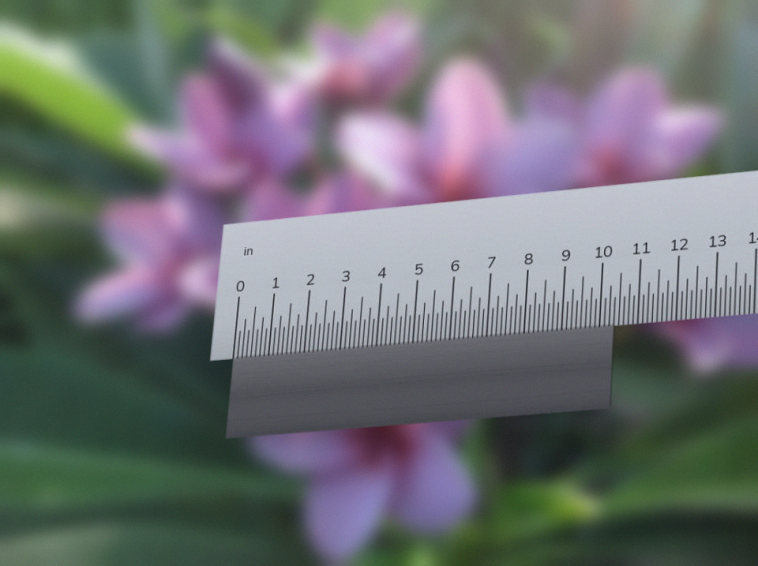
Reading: 10.375,in
